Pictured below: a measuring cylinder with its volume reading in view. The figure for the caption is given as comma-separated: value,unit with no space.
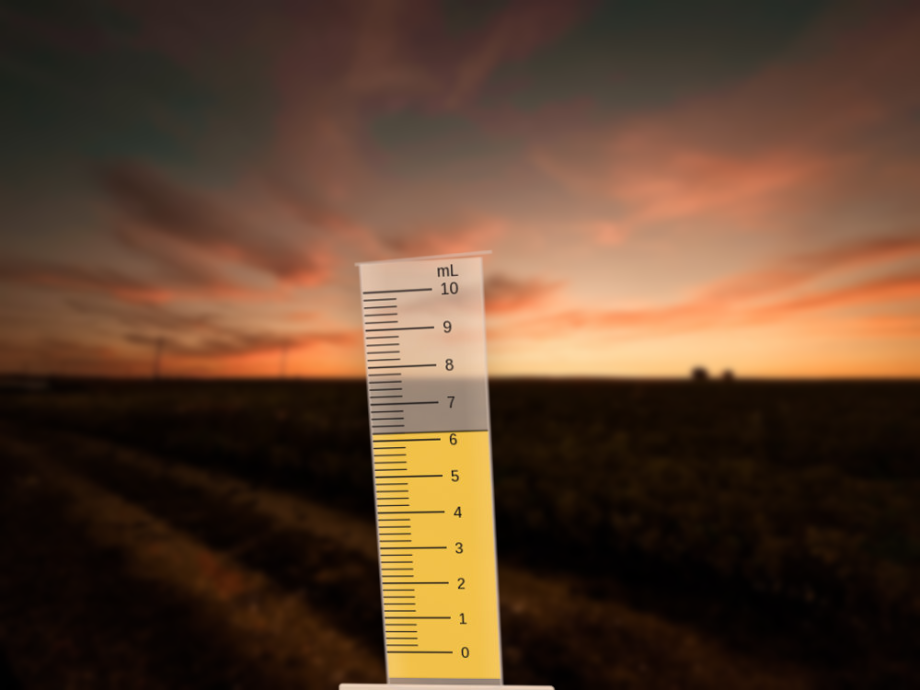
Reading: 6.2,mL
